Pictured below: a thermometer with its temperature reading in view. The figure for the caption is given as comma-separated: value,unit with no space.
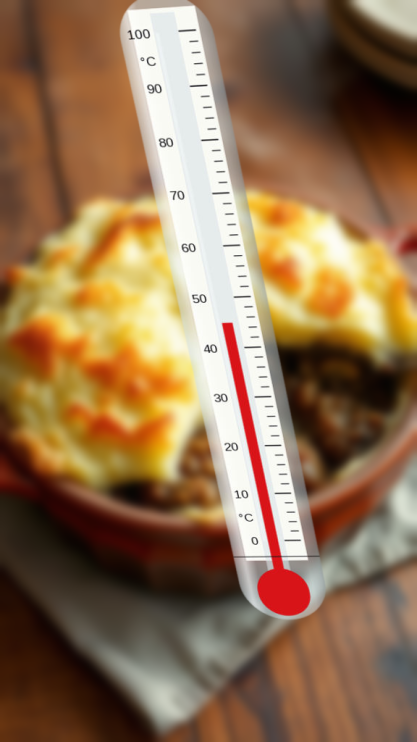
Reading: 45,°C
